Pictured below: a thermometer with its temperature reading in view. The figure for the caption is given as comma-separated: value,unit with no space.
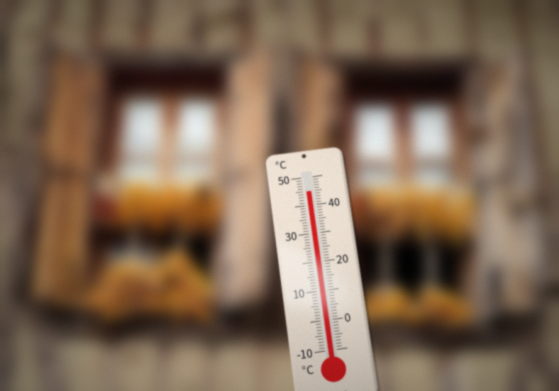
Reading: 45,°C
